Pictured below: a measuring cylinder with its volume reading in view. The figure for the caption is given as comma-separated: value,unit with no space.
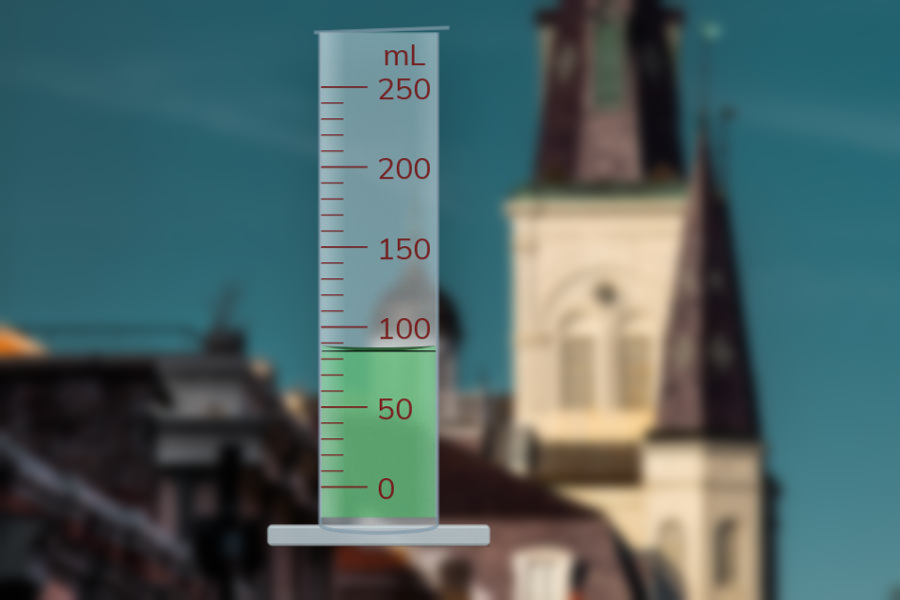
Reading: 85,mL
